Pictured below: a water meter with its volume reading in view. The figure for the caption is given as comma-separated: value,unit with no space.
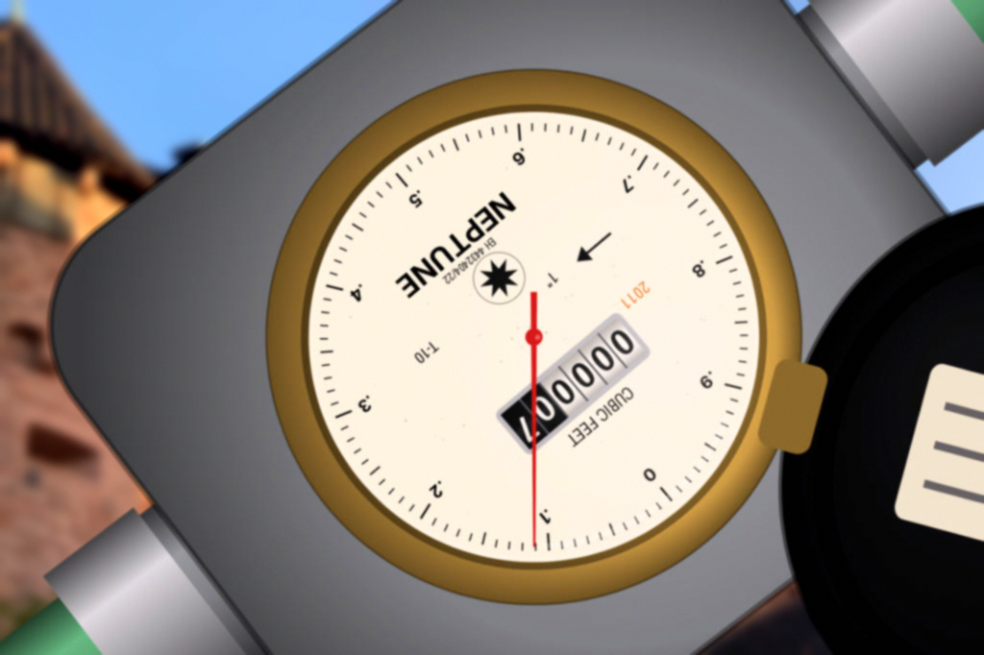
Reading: 7.11,ft³
